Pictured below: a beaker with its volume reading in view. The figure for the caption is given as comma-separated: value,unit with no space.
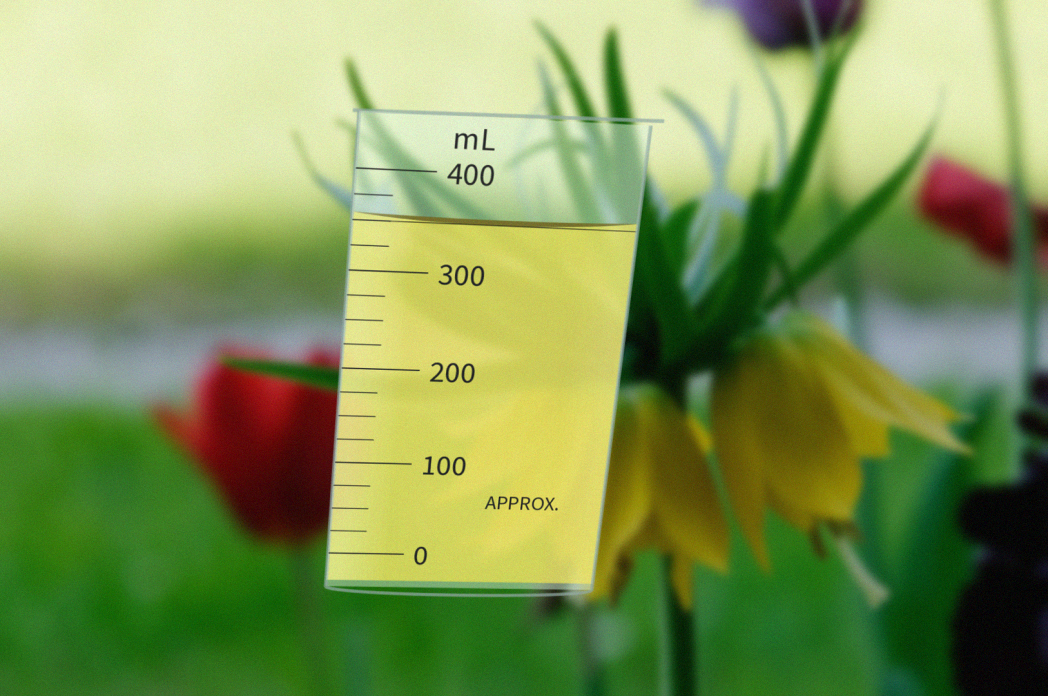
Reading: 350,mL
